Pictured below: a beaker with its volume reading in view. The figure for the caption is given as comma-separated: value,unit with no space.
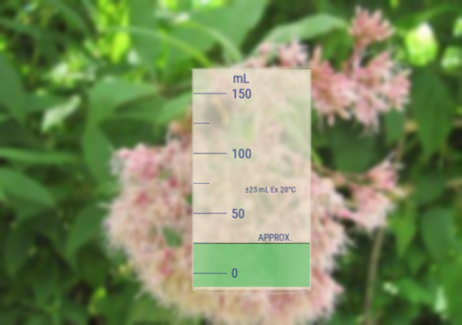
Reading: 25,mL
